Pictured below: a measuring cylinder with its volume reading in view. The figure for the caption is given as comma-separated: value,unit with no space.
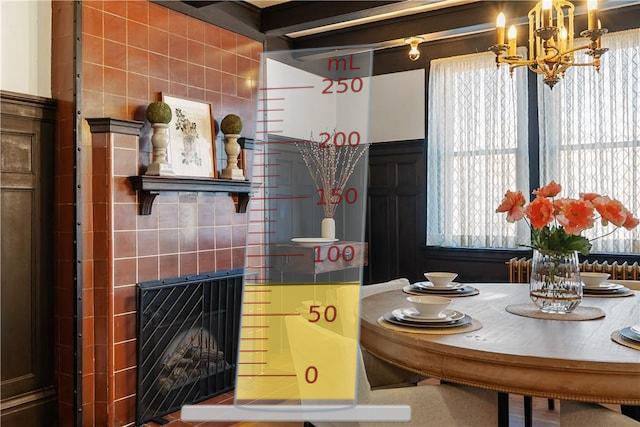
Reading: 75,mL
